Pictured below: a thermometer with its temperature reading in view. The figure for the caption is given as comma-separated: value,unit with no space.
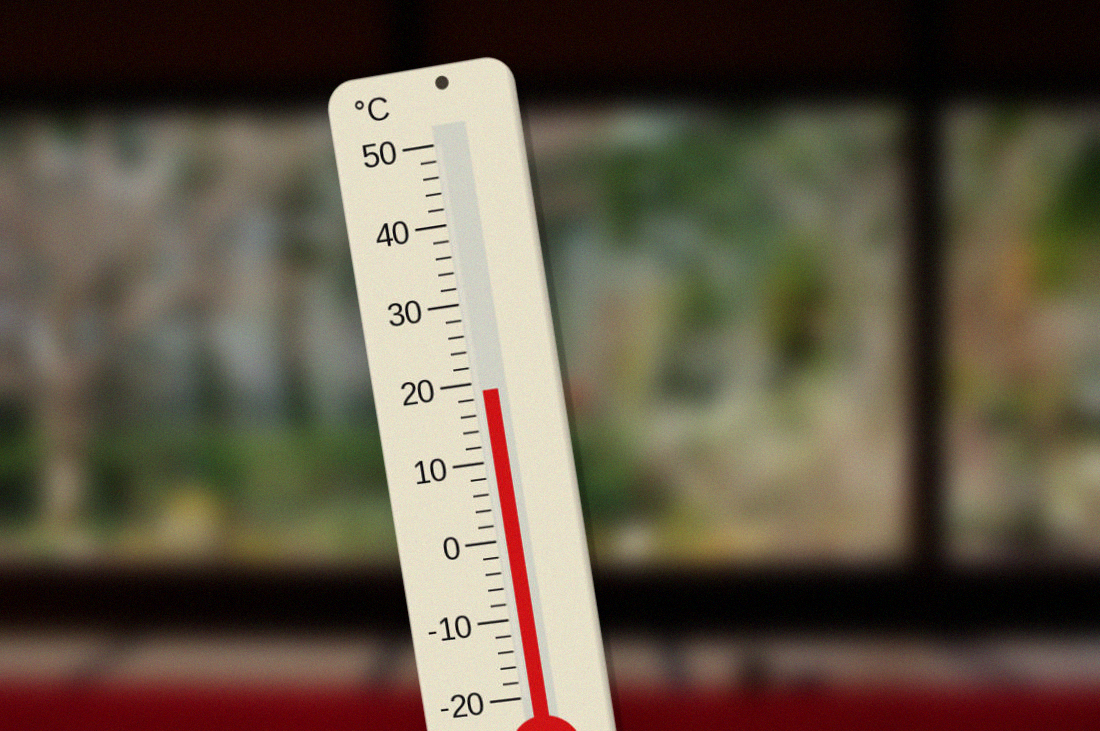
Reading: 19,°C
